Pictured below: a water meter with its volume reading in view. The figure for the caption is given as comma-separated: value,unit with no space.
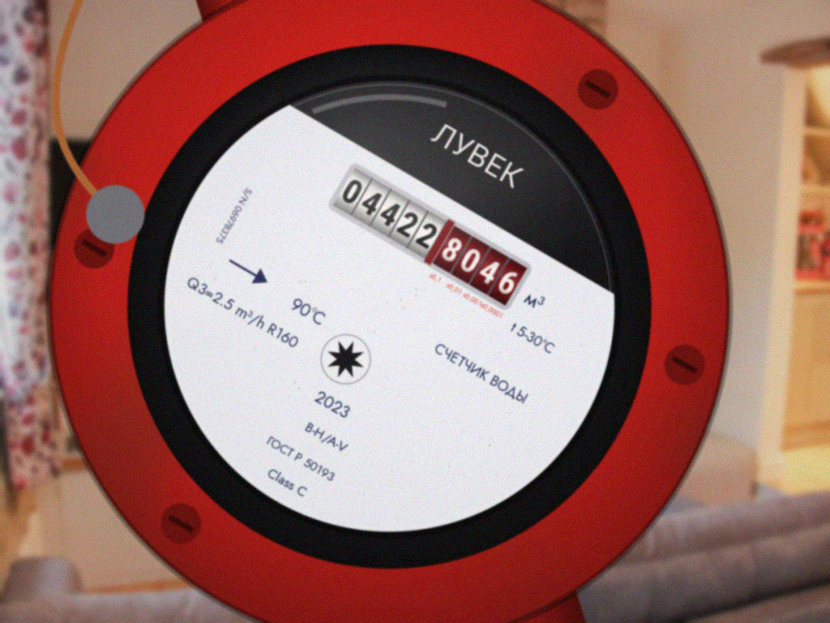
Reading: 4422.8046,m³
